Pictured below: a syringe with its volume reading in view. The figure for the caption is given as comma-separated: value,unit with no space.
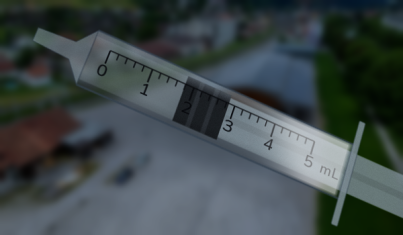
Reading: 1.8,mL
